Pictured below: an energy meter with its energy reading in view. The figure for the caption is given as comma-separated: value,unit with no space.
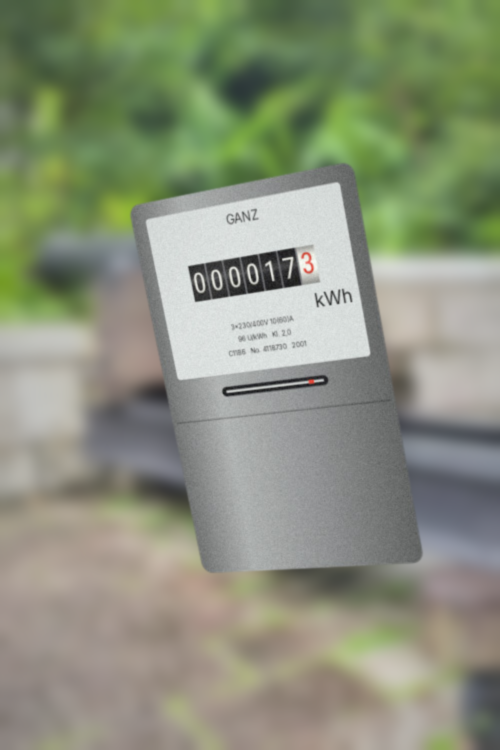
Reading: 17.3,kWh
